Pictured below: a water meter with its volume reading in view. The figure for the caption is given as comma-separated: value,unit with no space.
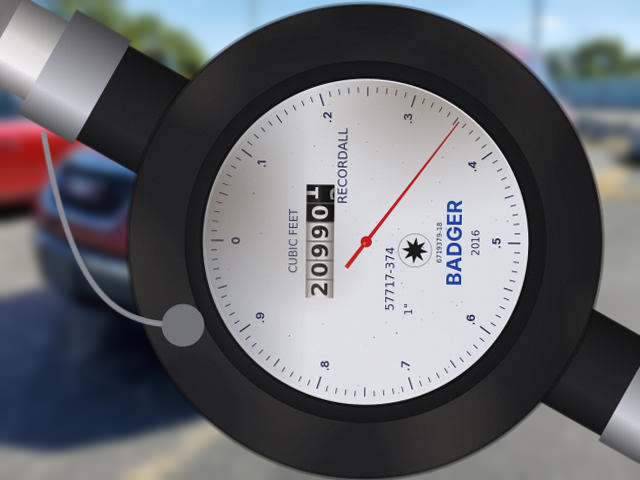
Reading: 209901.35,ft³
